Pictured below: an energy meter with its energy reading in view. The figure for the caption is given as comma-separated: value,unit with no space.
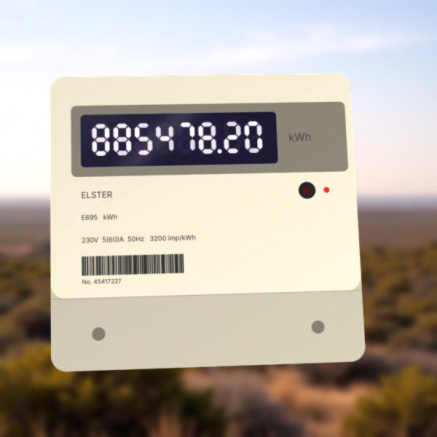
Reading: 885478.20,kWh
